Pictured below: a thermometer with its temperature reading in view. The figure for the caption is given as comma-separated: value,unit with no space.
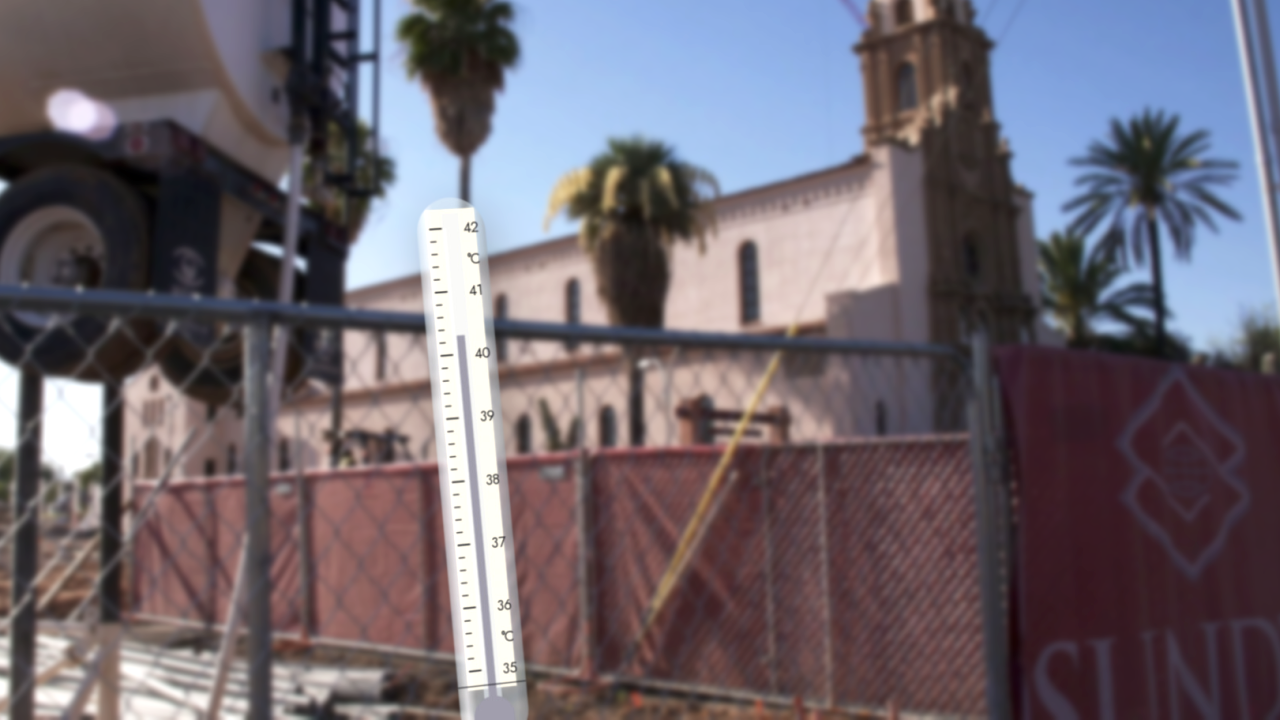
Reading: 40.3,°C
